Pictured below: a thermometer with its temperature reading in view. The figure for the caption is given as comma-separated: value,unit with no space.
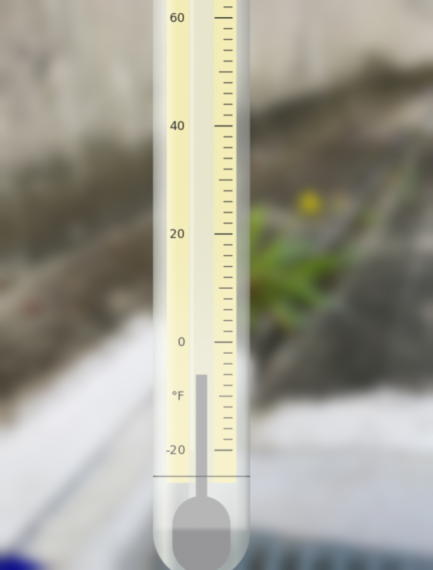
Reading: -6,°F
